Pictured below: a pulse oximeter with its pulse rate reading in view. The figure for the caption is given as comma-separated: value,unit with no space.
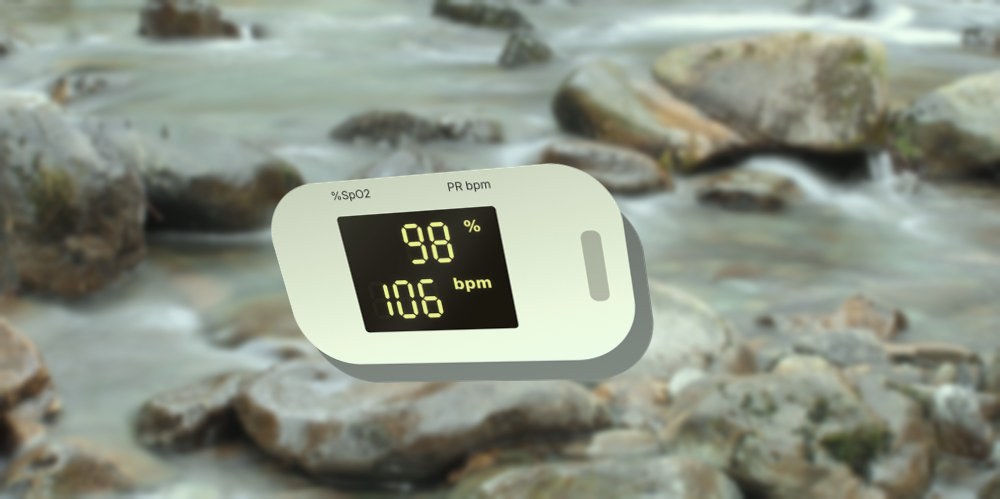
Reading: 106,bpm
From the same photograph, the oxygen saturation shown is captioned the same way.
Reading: 98,%
